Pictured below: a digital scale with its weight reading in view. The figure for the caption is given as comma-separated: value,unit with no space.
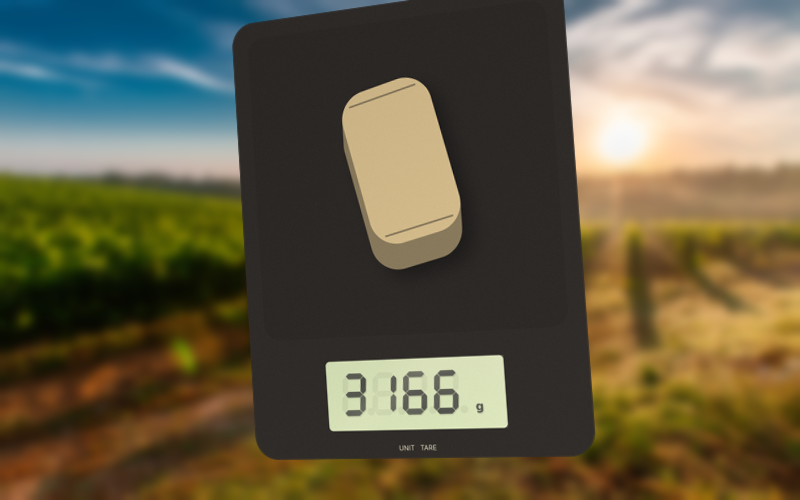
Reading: 3166,g
